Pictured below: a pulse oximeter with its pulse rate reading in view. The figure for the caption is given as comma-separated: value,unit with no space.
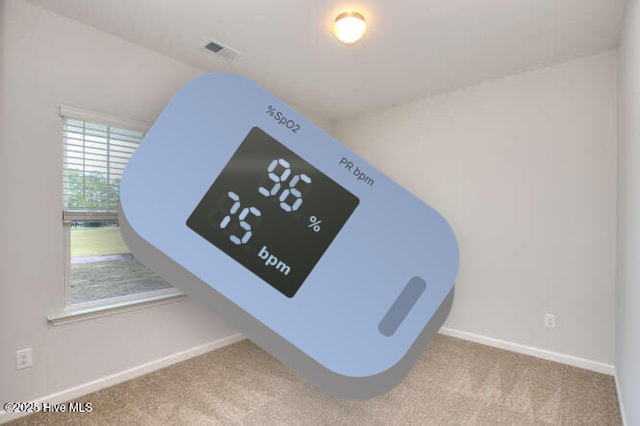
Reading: 75,bpm
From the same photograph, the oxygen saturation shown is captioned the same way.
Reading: 96,%
